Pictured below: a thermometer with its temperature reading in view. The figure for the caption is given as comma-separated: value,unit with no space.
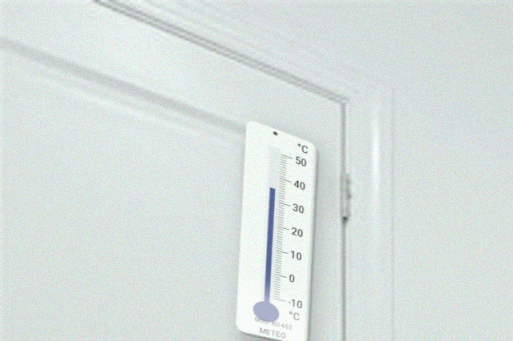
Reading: 35,°C
